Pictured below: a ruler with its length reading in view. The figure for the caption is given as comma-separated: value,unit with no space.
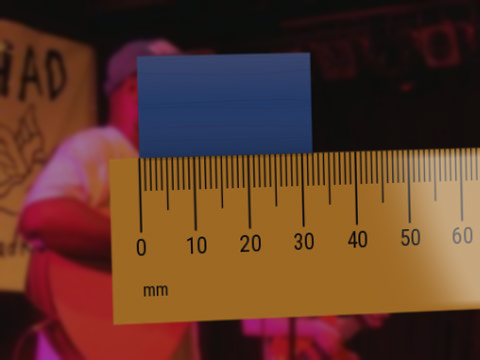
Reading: 32,mm
